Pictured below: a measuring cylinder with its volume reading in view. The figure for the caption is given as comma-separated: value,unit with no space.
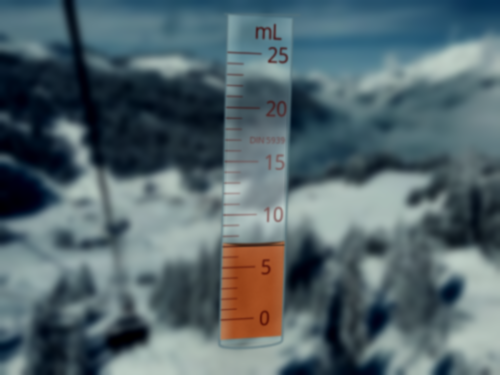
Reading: 7,mL
